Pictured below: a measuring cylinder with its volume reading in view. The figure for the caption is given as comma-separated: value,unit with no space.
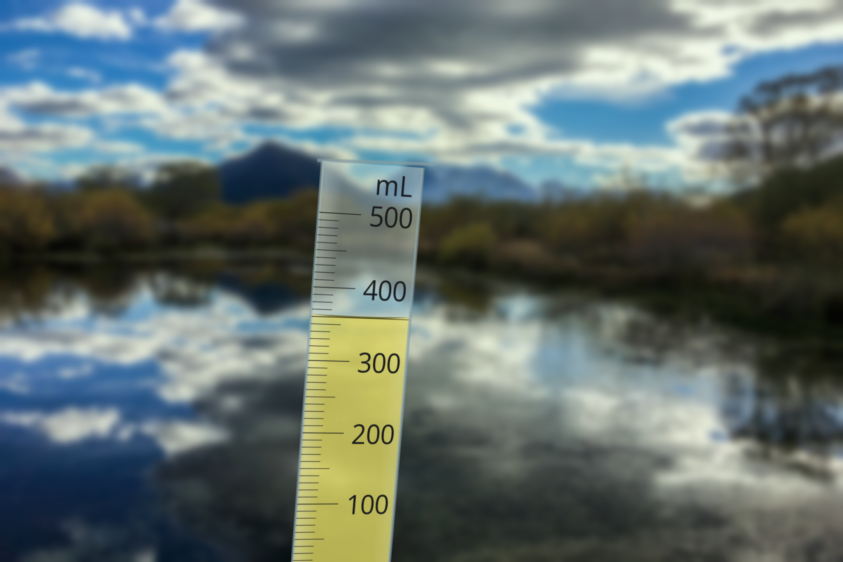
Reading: 360,mL
